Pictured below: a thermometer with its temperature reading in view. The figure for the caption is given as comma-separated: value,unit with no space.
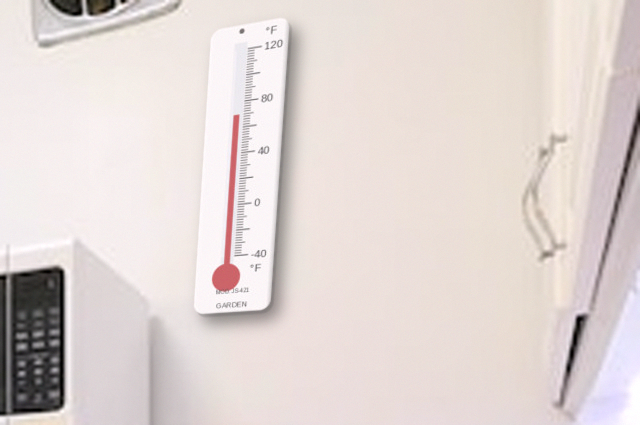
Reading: 70,°F
